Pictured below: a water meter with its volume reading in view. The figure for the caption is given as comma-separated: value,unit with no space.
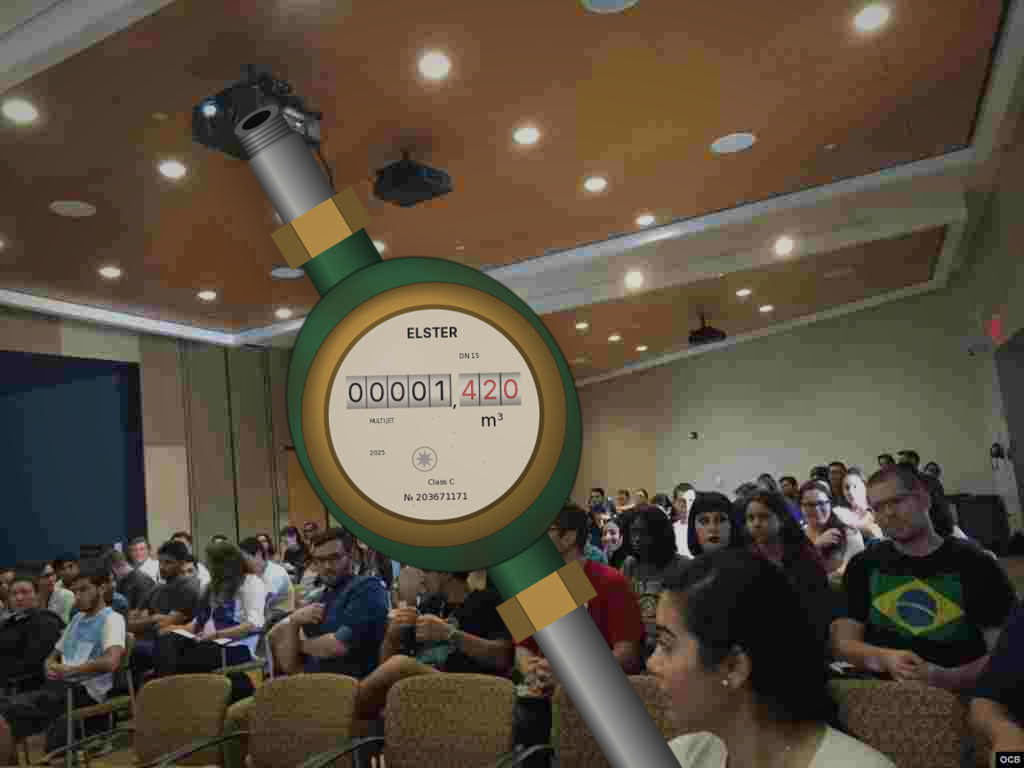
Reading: 1.420,m³
